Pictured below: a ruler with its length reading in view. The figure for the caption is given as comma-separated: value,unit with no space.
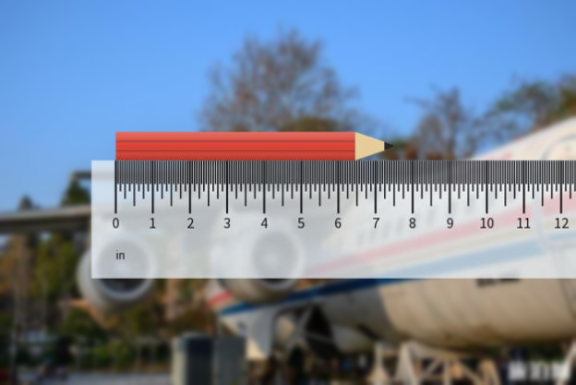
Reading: 7.5,in
